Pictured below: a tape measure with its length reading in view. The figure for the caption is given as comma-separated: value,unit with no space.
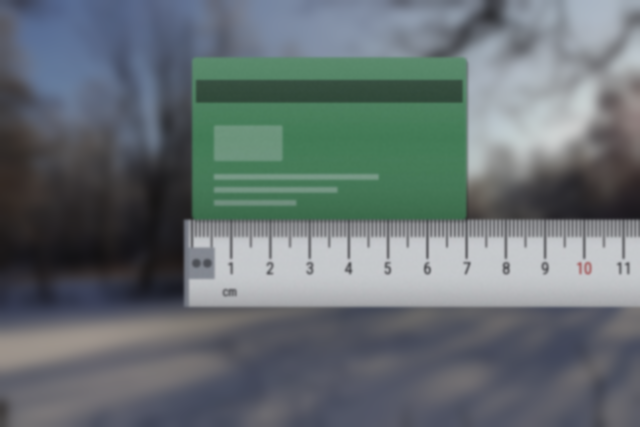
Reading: 7,cm
